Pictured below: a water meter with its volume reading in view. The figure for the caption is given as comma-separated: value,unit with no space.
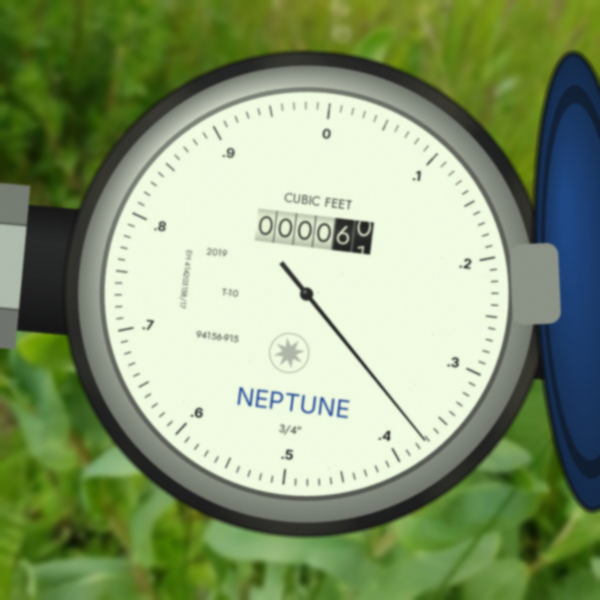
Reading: 60.37,ft³
